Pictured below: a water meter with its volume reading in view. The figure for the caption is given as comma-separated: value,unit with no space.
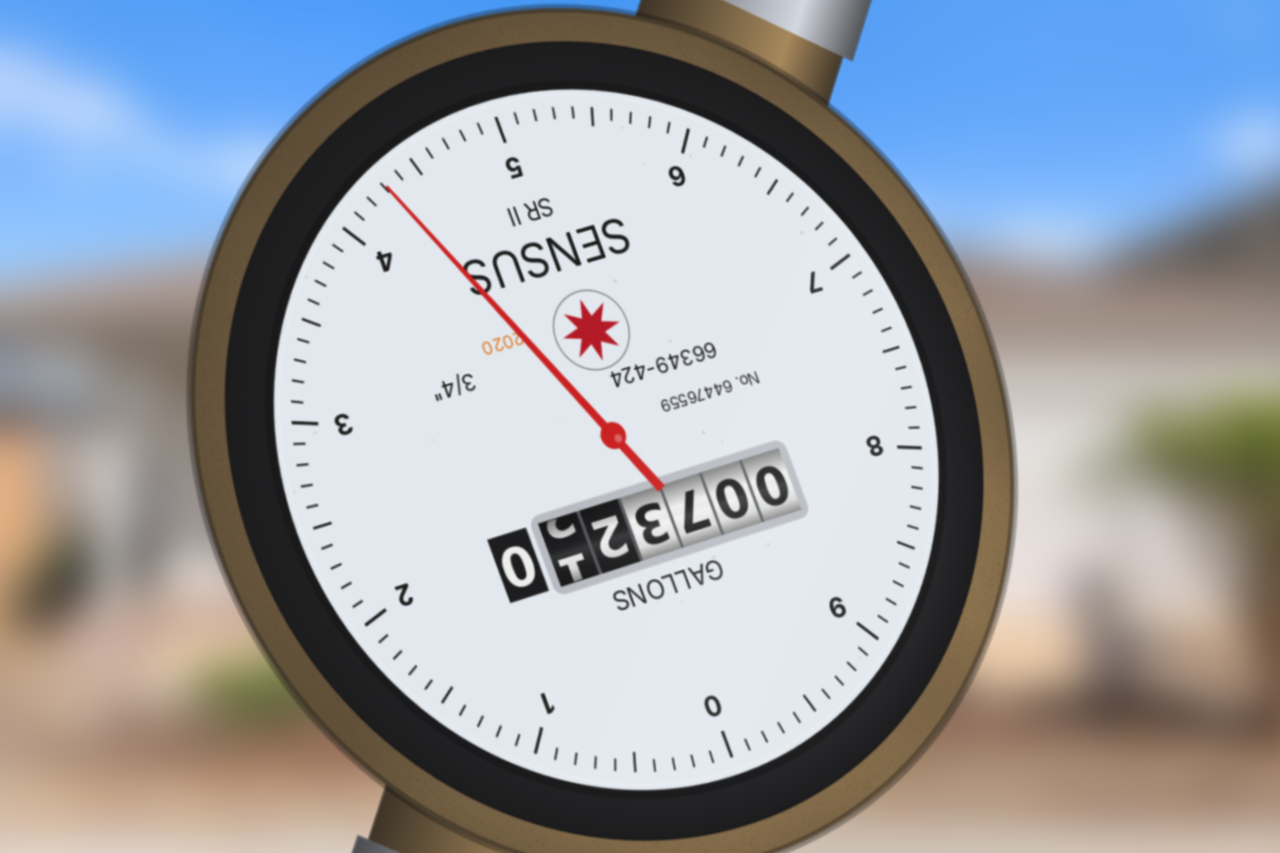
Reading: 73214.3,gal
